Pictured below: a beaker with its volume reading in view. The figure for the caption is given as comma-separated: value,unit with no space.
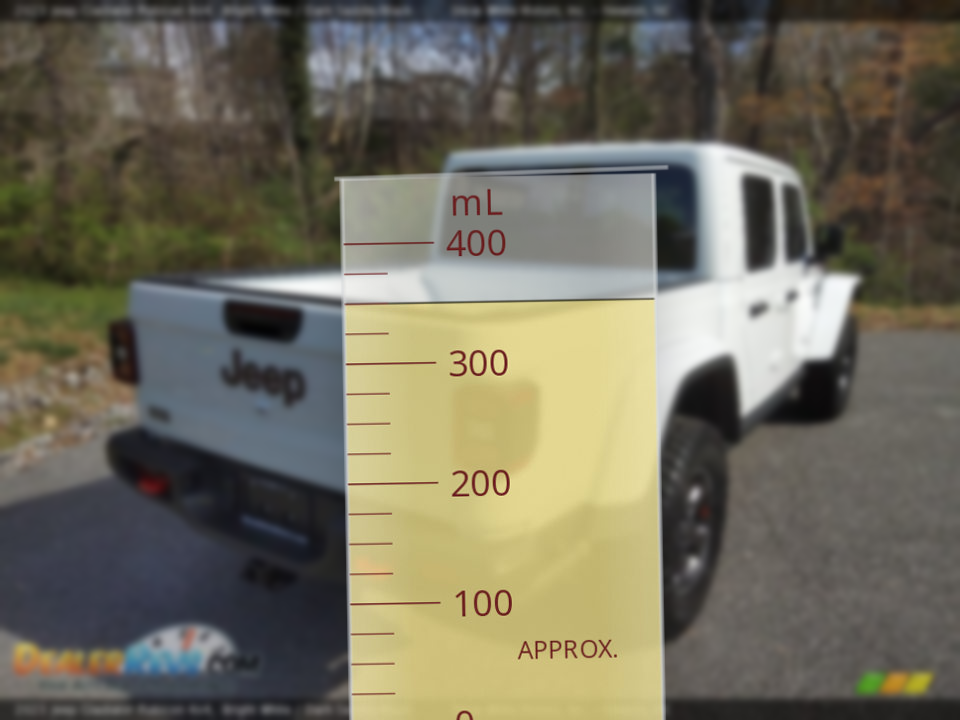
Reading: 350,mL
